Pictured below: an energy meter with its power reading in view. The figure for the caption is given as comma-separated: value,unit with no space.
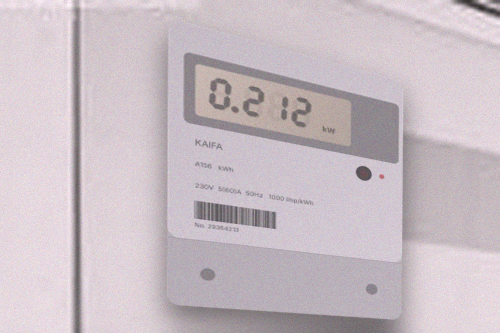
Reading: 0.212,kW
